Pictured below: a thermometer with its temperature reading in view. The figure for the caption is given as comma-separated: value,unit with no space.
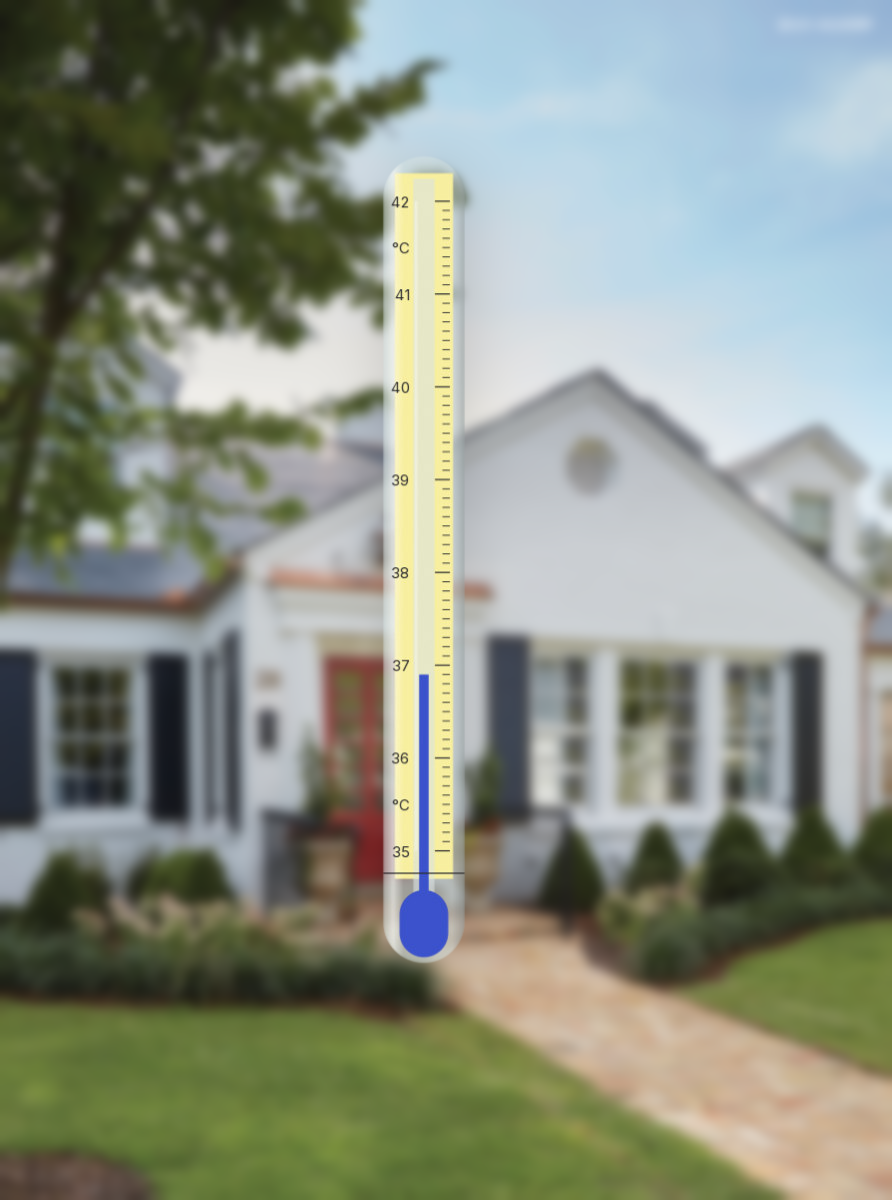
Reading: 36.9,°C
